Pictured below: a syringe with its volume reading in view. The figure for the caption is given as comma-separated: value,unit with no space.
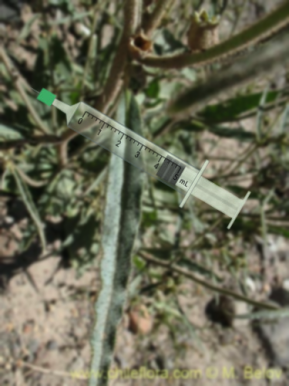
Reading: 4.2,mL
